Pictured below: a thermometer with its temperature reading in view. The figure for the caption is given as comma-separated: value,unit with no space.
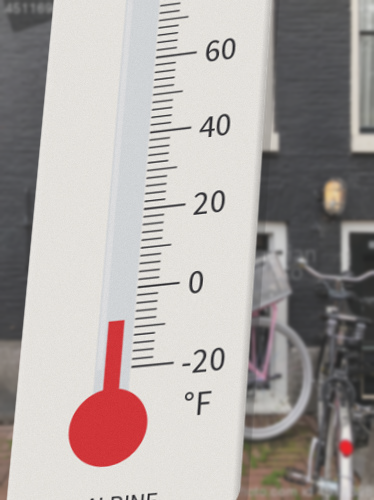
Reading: -8,°F
